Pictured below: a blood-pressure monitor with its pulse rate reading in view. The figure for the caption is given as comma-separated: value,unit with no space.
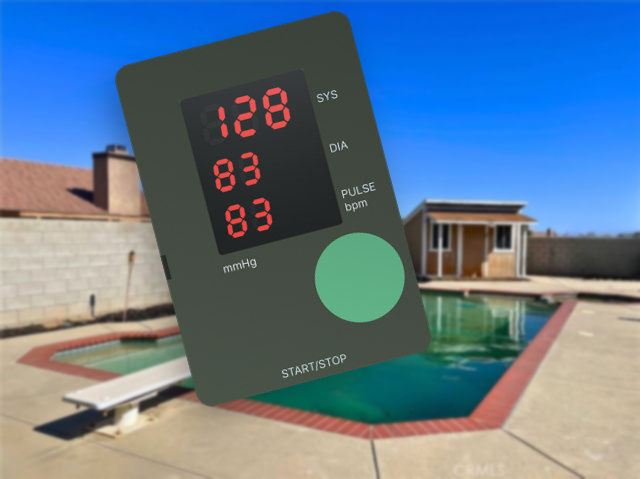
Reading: 83,bpm
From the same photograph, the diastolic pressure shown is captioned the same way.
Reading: 83,mmHg
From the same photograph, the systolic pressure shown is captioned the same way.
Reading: 128,mmHg
